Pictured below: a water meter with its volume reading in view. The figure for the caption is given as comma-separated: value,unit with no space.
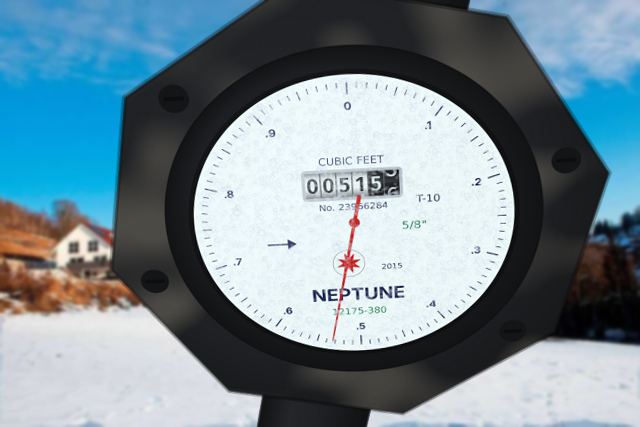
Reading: 5155.53,ft³
